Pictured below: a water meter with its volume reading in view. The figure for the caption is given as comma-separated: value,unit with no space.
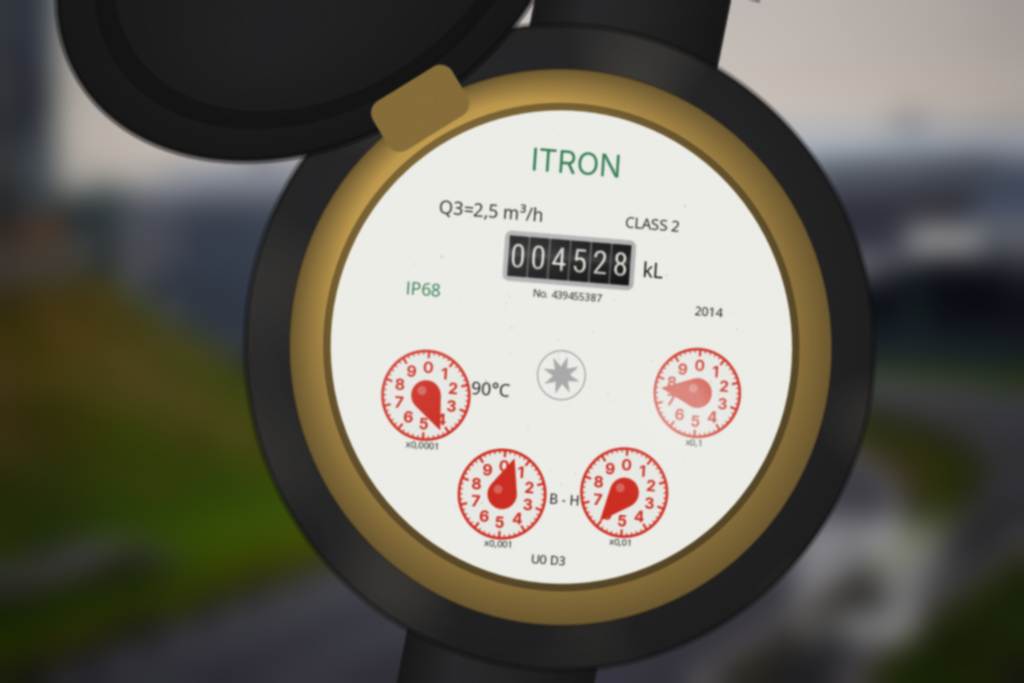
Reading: 4528.7604,kL
